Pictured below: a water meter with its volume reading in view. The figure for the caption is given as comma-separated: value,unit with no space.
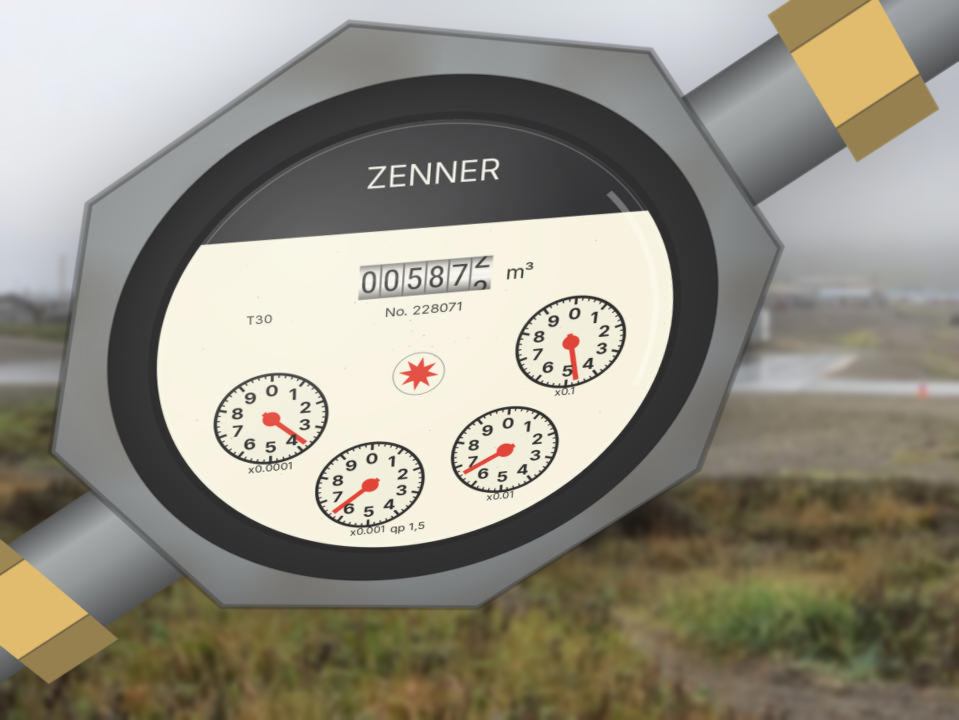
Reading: 5872.4663,m³
